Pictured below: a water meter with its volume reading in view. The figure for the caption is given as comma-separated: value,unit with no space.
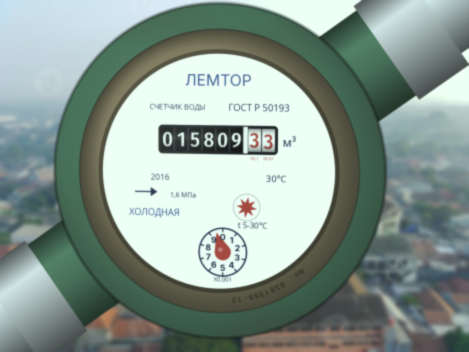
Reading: 15809.329,m³
